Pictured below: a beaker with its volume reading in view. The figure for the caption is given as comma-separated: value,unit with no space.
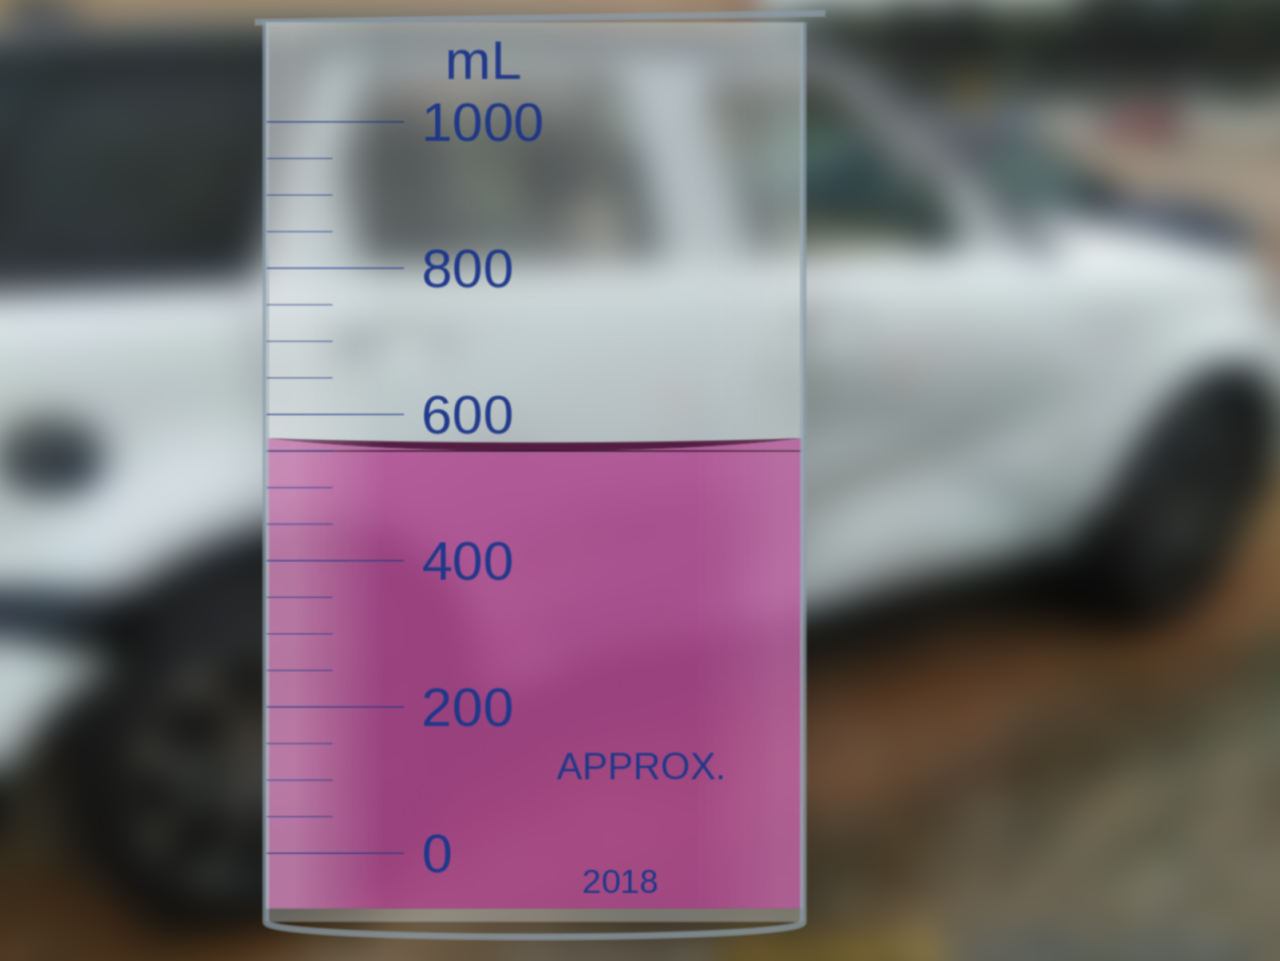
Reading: 550,mL
